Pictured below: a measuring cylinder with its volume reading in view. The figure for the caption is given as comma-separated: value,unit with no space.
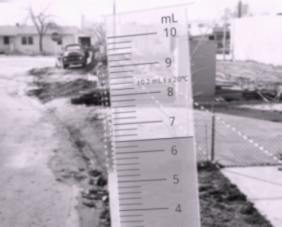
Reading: 6.4,mL
